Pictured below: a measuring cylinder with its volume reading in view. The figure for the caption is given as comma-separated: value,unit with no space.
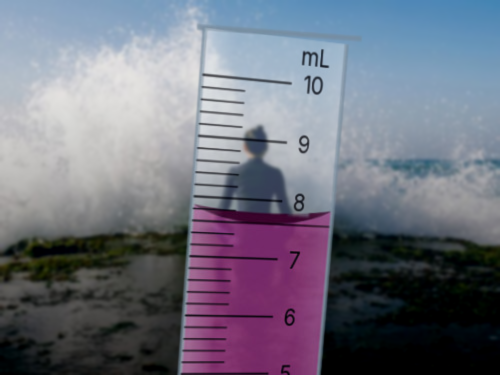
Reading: 7.6,mL
